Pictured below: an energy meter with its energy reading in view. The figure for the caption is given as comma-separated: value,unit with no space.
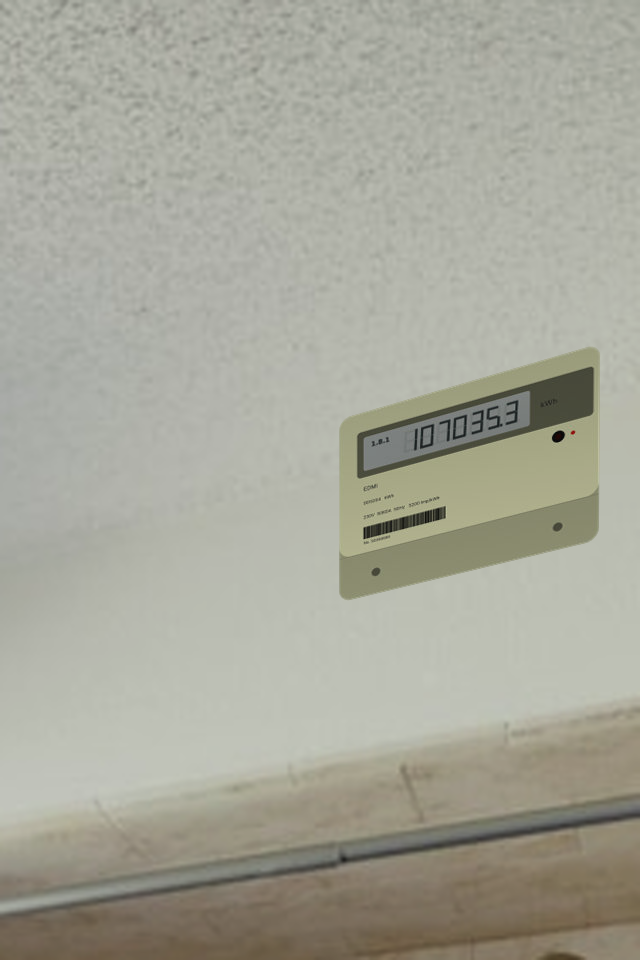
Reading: 107035.3,kWh
